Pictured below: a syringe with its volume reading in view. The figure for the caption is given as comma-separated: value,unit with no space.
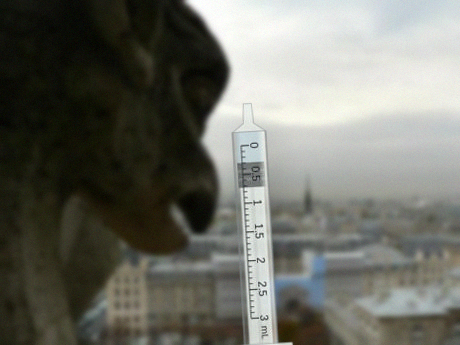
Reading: 0.3,mL
